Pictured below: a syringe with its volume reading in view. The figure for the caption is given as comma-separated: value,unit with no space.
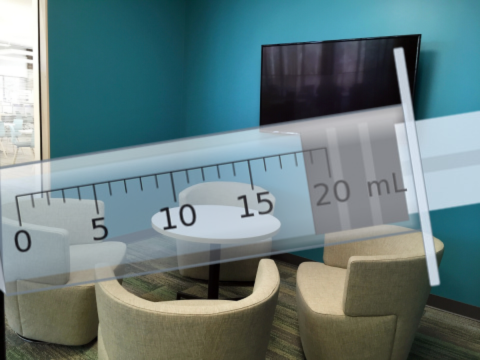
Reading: 18.5,mL
